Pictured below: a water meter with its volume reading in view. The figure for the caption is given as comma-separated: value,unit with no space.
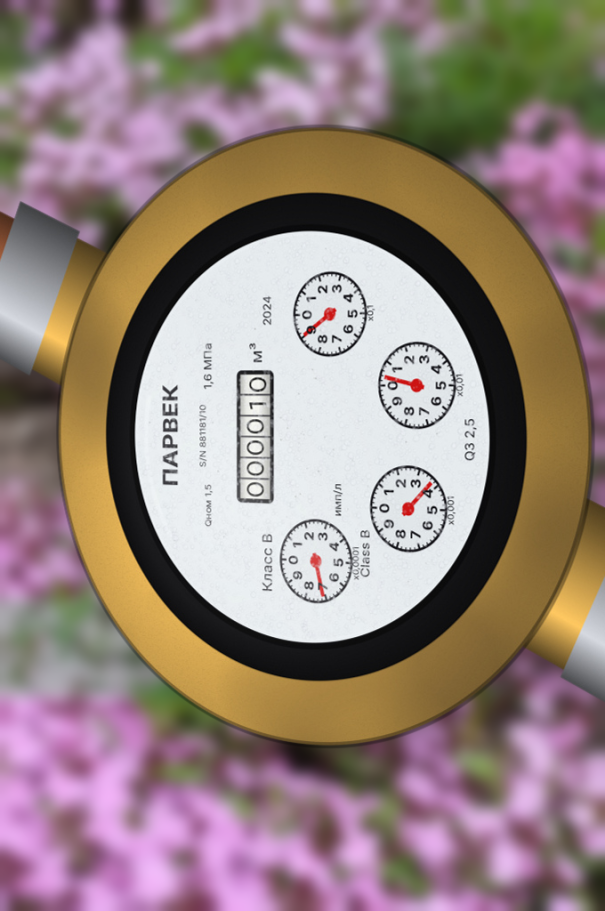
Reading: 9.9037,m³
